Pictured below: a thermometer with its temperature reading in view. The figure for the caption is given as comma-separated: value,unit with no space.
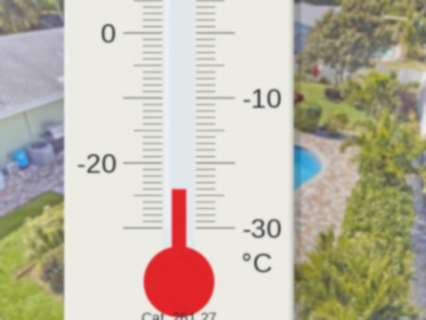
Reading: -24,°C
